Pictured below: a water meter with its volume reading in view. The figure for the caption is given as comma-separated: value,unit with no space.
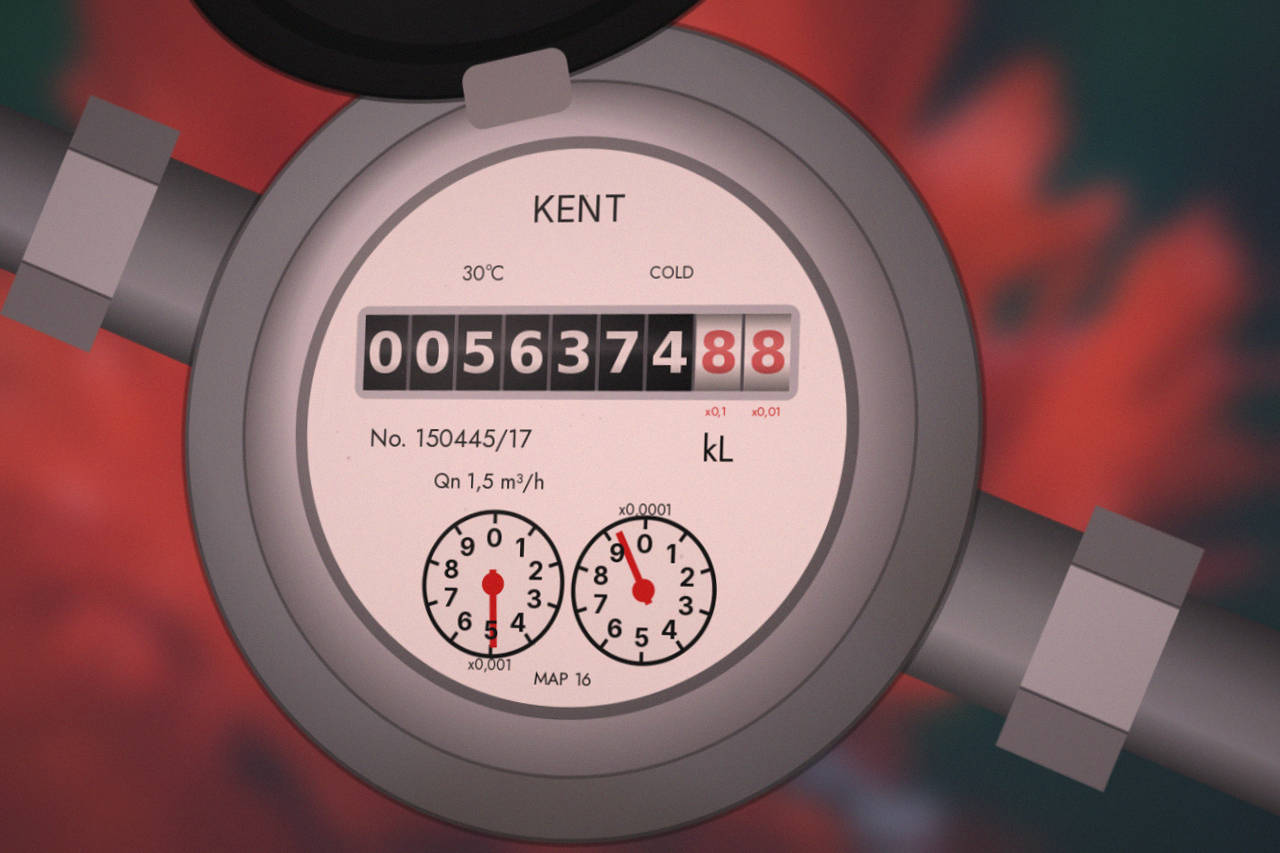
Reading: 56374.8849,kL
